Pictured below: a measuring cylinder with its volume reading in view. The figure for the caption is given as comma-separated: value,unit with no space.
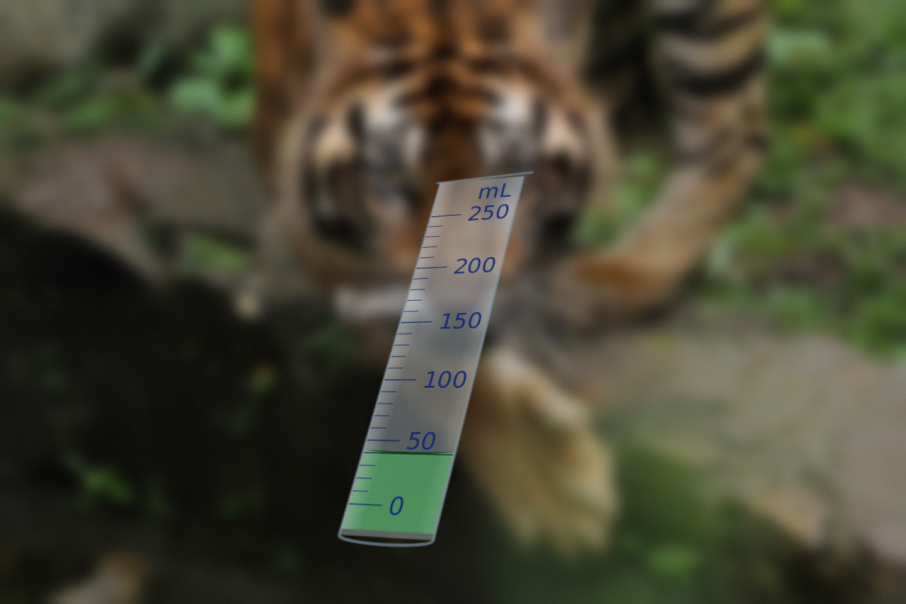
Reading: 40,mL
